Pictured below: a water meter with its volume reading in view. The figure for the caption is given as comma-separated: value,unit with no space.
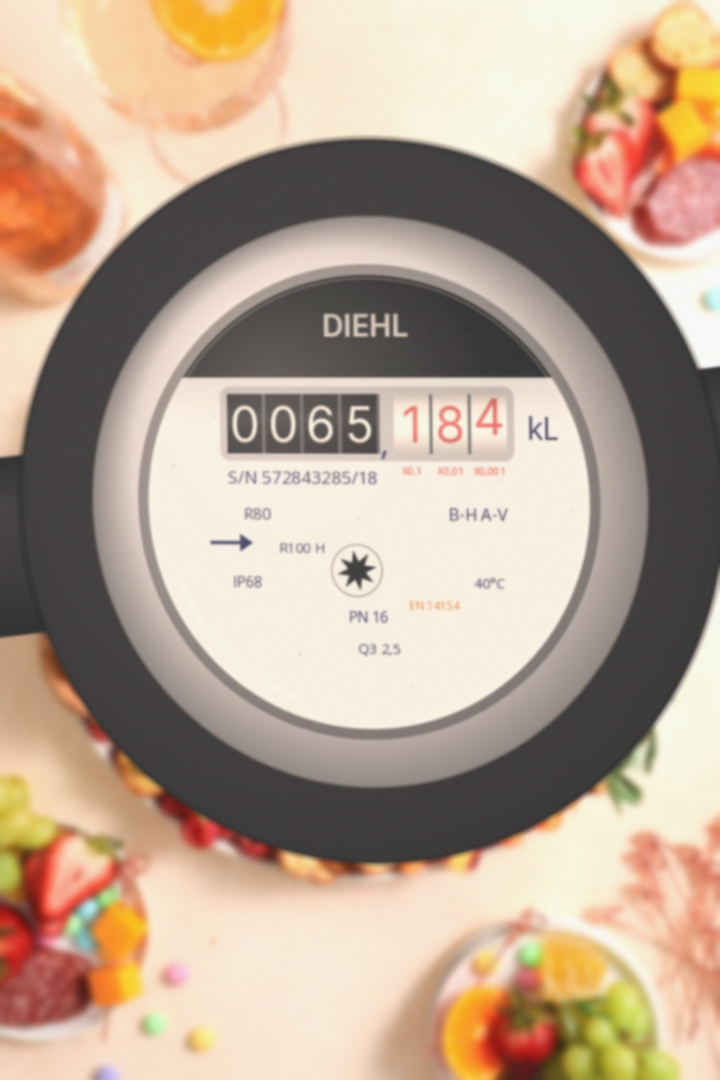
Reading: 65.184,kL
